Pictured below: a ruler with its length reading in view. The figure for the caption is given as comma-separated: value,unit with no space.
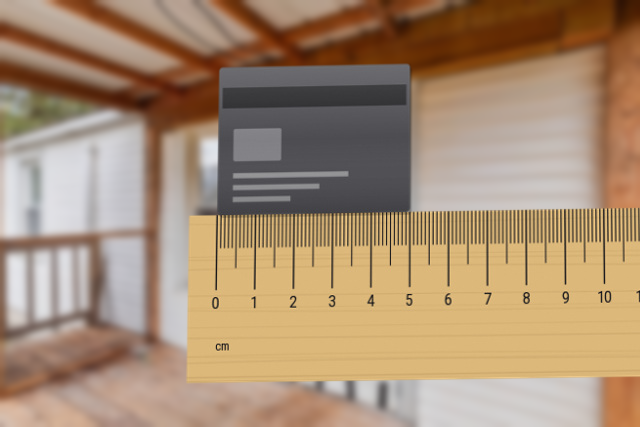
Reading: 5,cm
